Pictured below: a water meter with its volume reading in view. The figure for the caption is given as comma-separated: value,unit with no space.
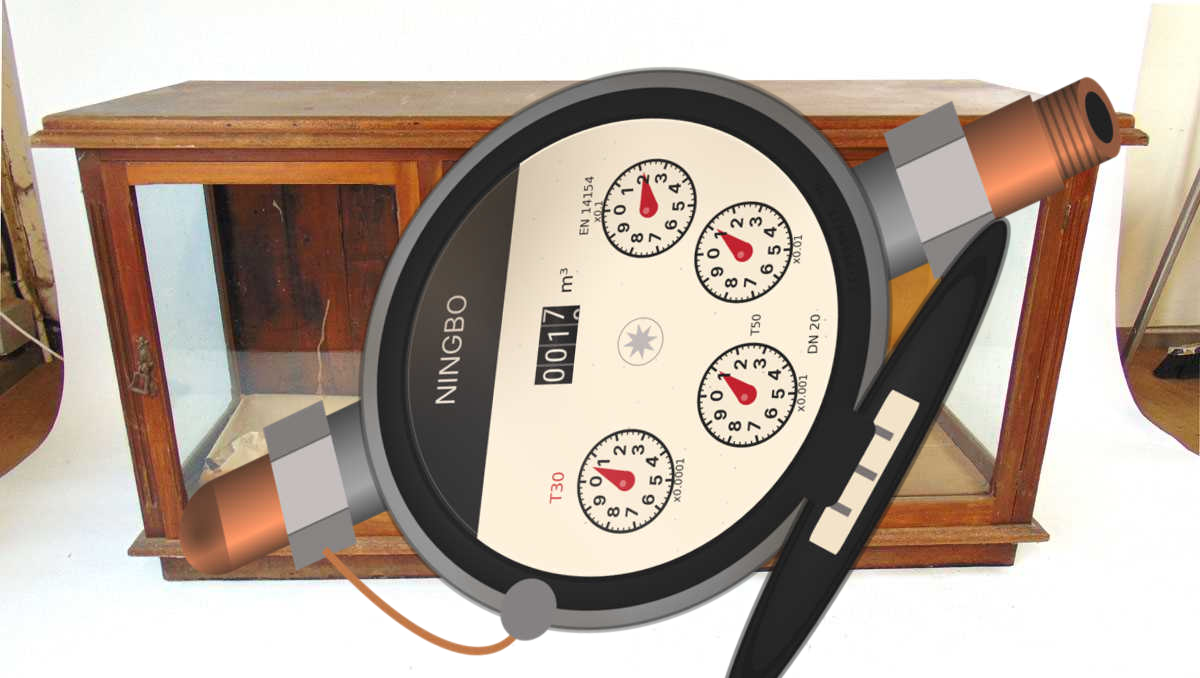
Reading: 17.2110,m³
